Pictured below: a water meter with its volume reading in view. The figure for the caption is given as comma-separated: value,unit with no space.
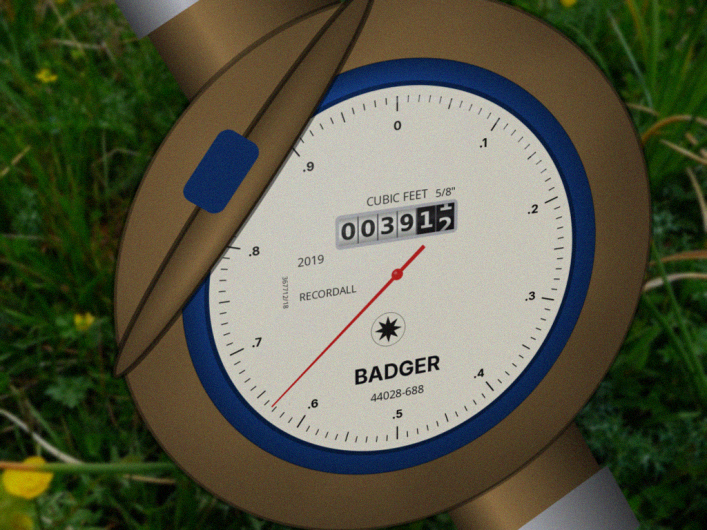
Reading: 3911.63,ft³
